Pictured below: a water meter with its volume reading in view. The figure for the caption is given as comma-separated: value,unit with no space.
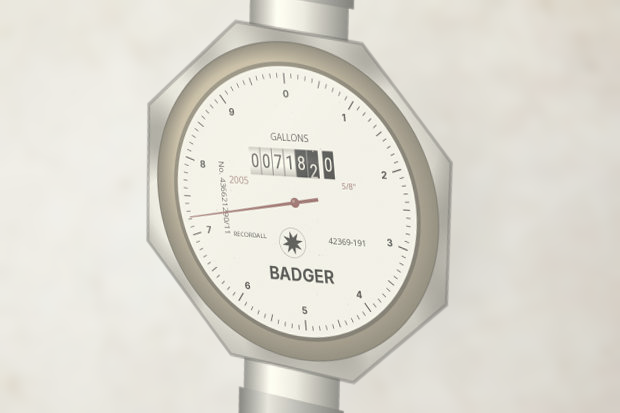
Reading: 71817.2,gal
